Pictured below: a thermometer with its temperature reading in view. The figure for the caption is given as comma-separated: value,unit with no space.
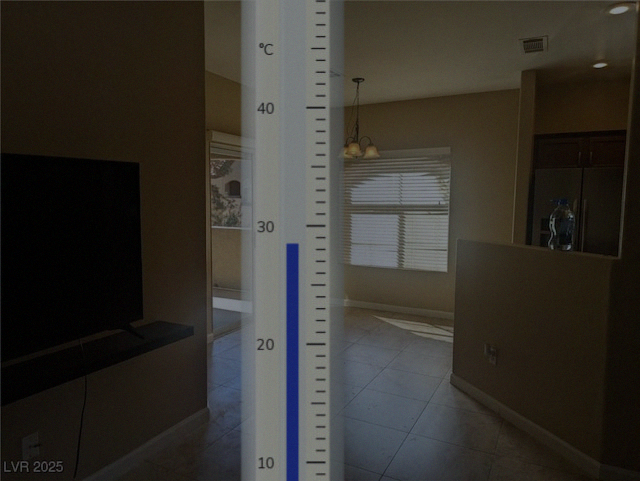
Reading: 28.5,°C
